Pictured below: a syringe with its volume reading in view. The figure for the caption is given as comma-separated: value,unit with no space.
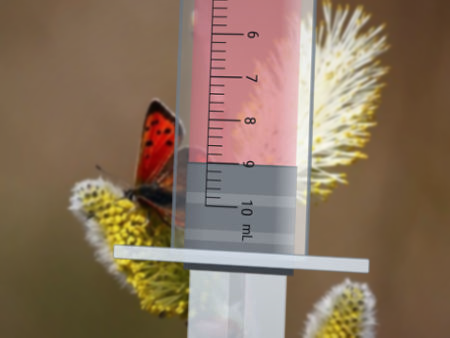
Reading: 9,mL
